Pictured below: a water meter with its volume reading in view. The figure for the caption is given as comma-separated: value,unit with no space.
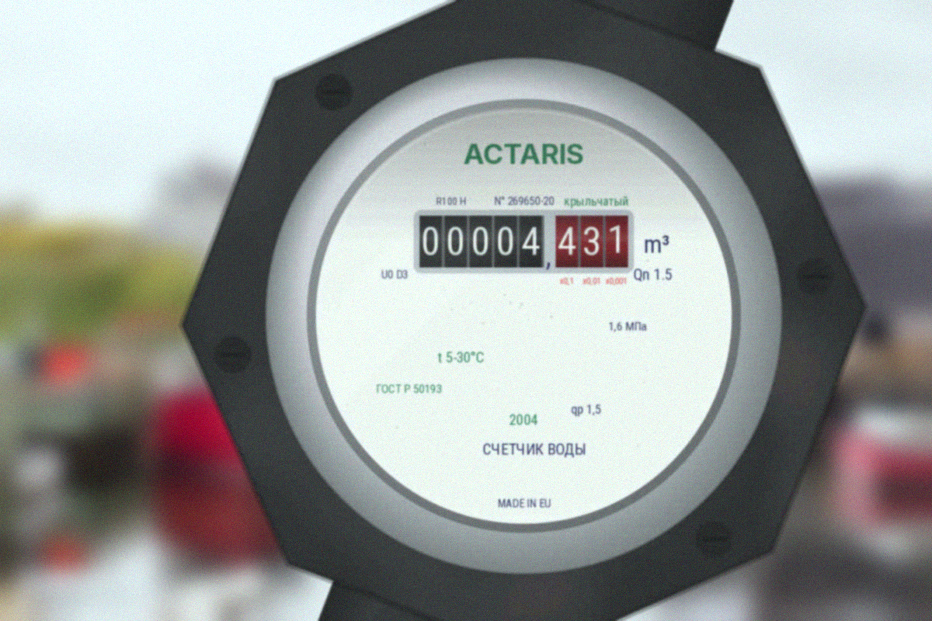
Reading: 4.431,m³
